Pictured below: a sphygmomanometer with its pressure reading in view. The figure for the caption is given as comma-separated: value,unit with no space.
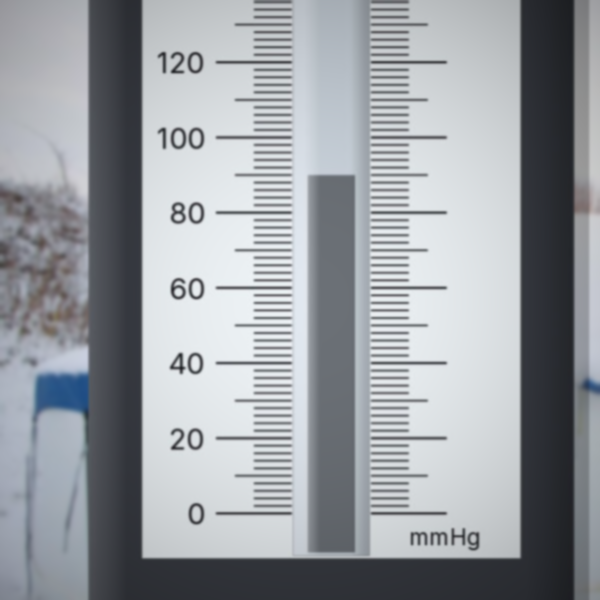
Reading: 90,mmHg
